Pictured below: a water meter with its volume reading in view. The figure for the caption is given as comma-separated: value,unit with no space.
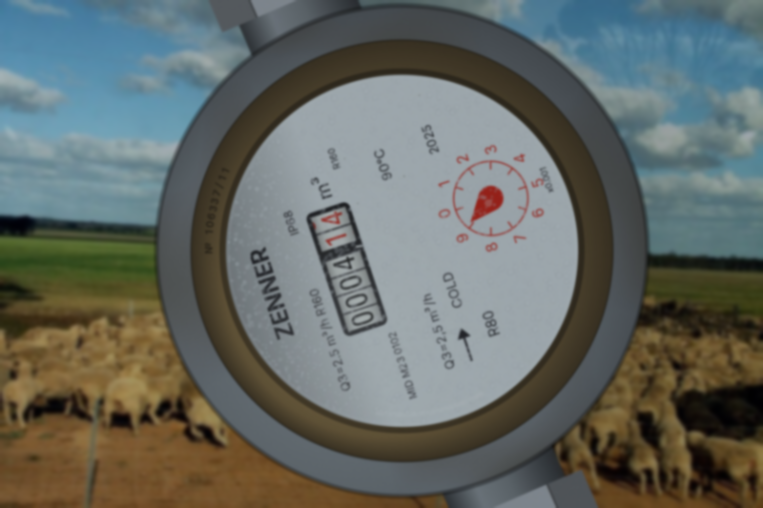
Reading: 4.139,m³
